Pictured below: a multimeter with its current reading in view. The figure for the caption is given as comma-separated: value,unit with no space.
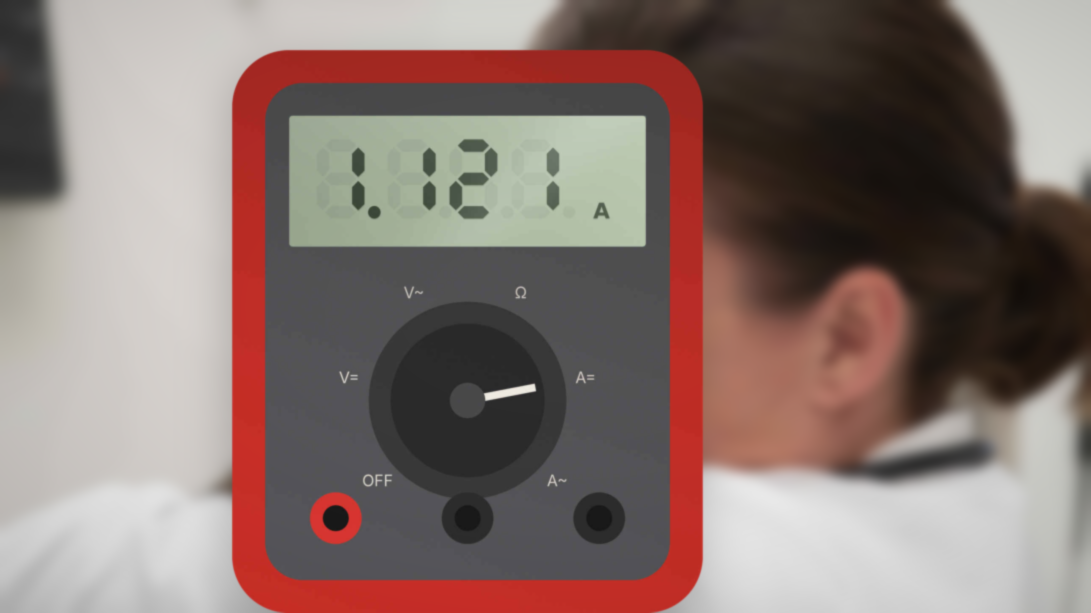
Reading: 1.121,A
